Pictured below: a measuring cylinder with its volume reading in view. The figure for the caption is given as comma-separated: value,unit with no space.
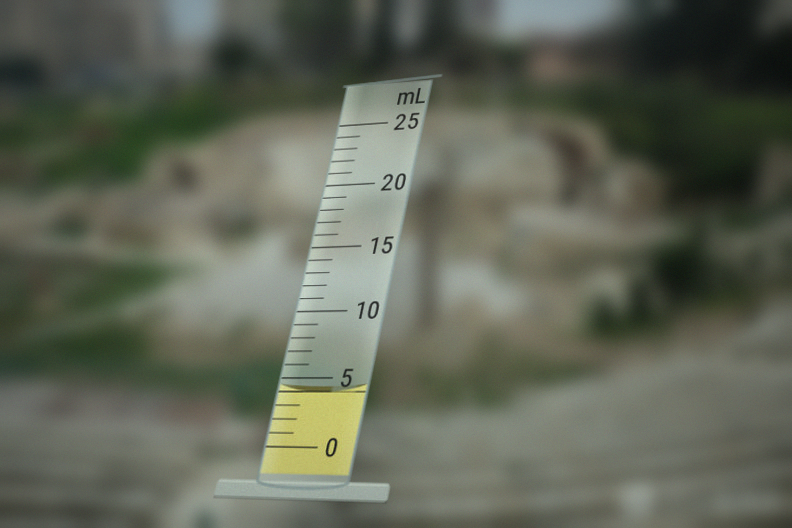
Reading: 4,mL
